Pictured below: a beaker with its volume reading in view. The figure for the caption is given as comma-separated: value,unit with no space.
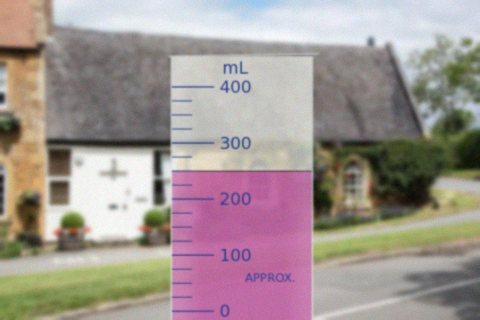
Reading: 250,mL
